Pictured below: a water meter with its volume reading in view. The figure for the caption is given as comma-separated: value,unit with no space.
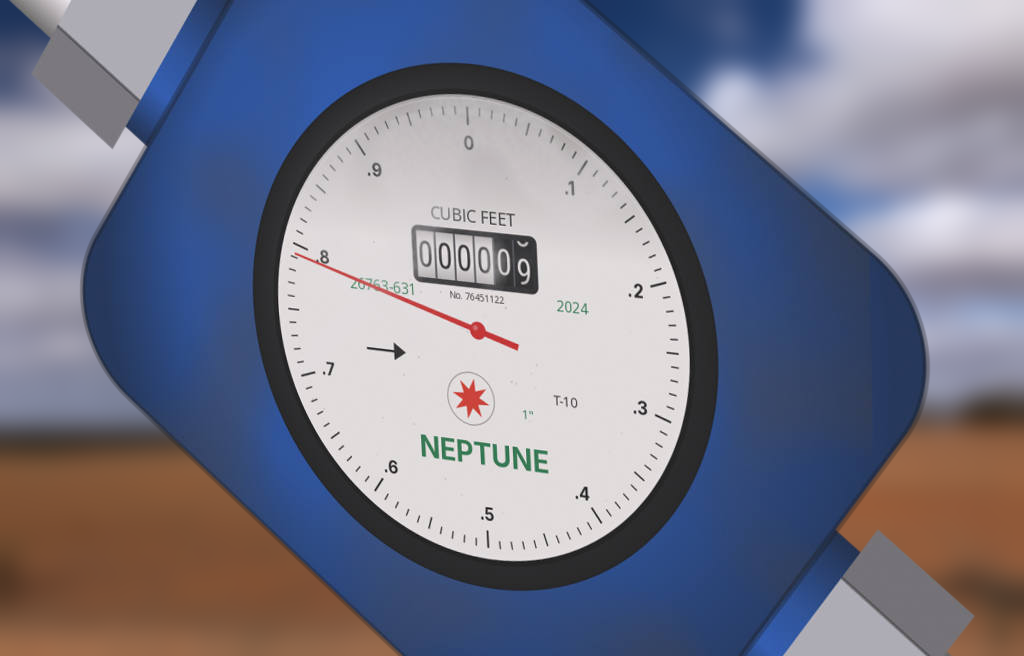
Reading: 8.79,ft³
